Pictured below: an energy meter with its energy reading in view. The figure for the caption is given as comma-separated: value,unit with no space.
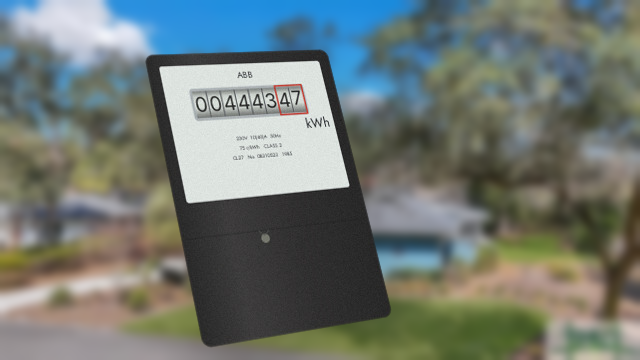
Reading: 4443.47,kWh
